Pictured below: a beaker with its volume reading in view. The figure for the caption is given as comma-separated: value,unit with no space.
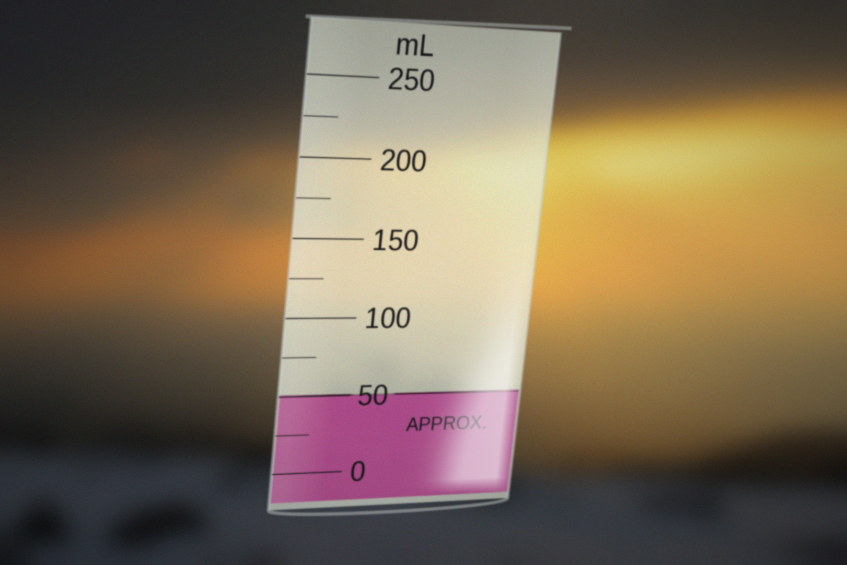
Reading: 50,mL
